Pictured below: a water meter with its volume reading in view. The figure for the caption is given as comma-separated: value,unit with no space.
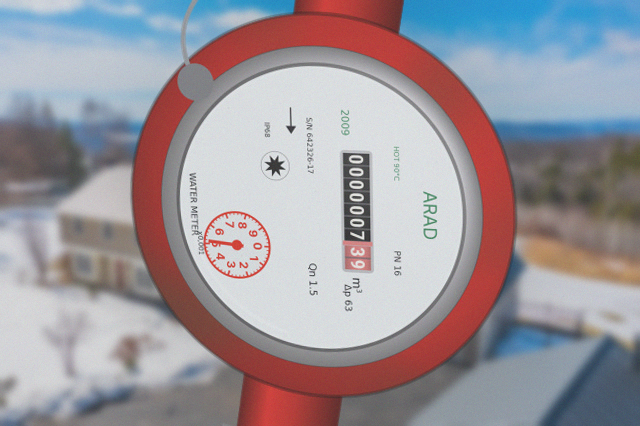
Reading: 7.395,m³
